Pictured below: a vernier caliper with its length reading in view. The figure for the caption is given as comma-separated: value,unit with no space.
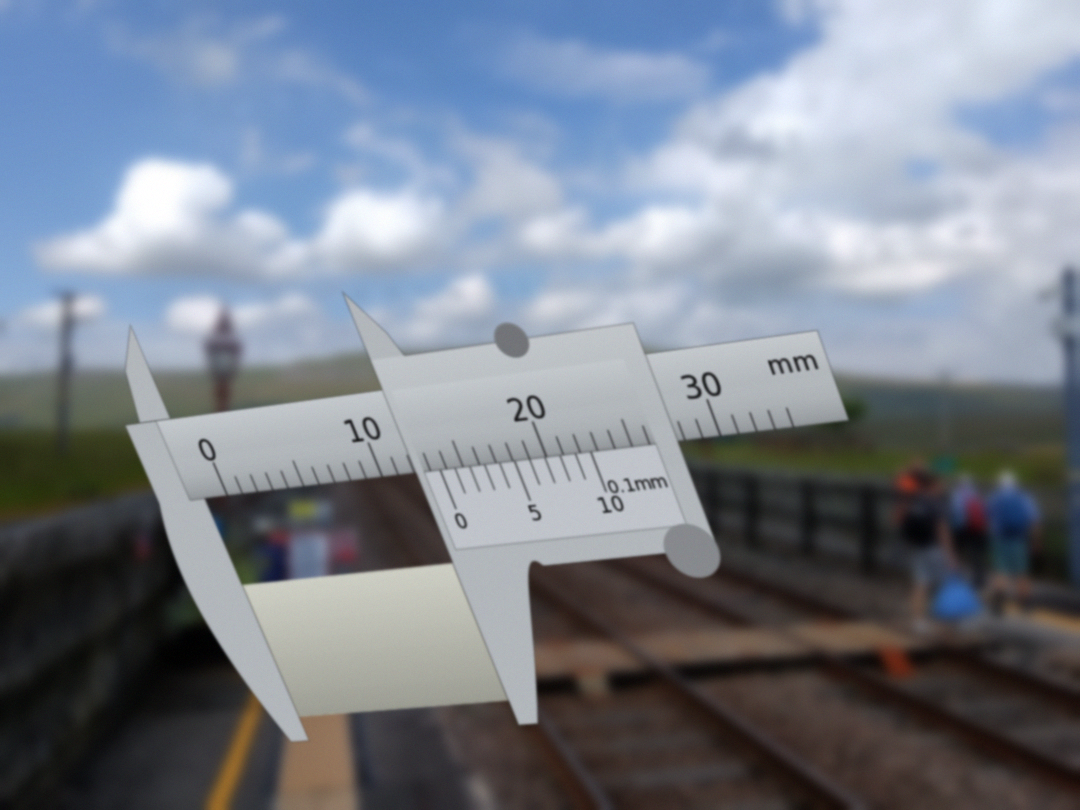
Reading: 13.6,mm
